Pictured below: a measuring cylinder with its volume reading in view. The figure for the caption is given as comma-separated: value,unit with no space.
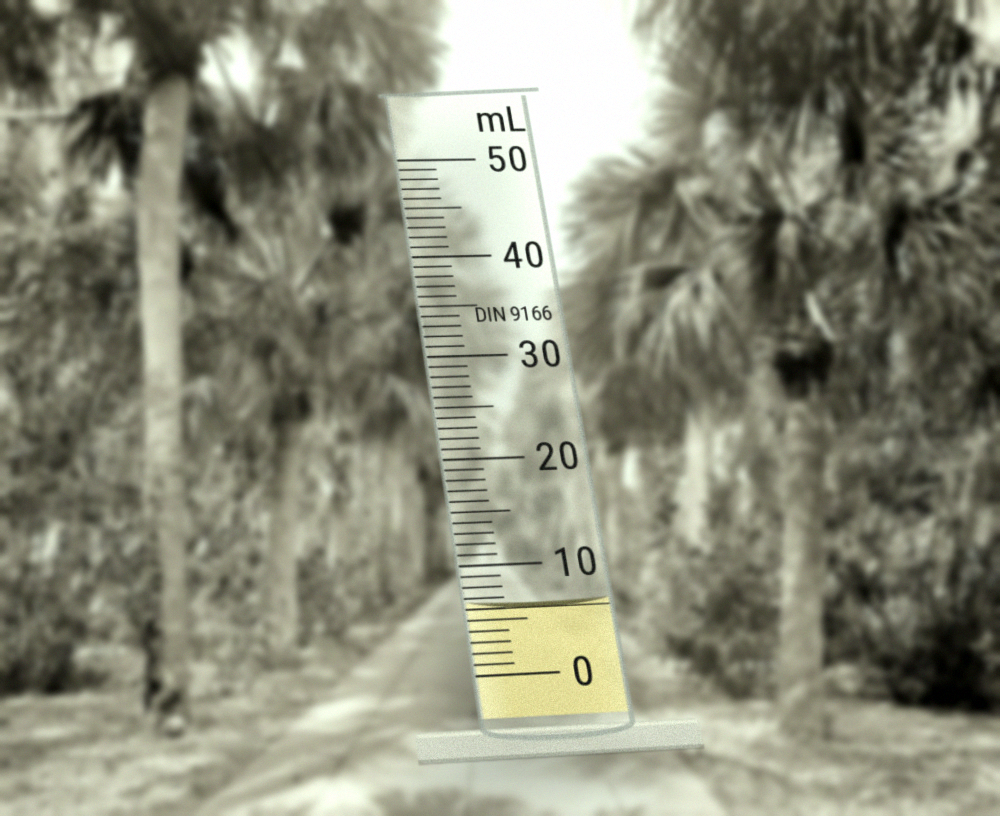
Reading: 6,mL
